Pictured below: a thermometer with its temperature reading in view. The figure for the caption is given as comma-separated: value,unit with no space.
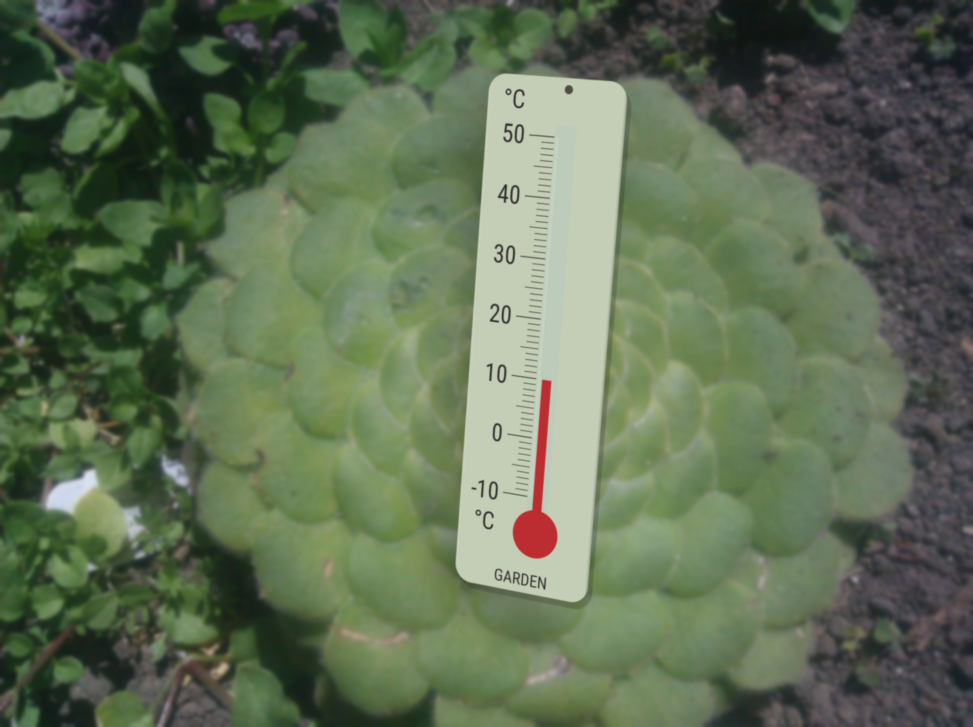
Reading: 10,°C
